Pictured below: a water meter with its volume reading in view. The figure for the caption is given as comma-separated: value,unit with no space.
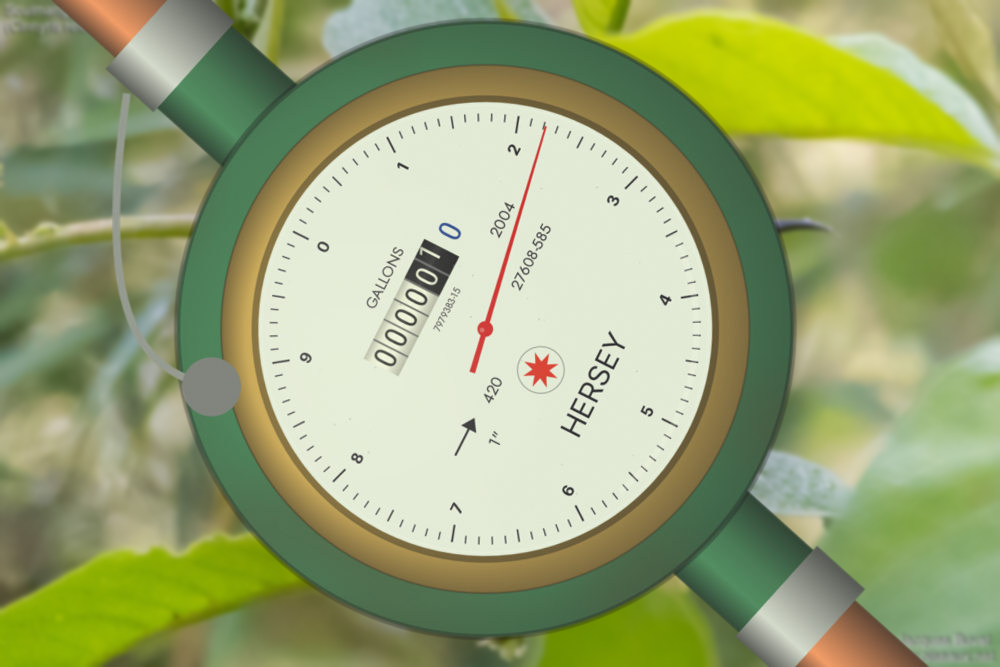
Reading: 12.2,gal
